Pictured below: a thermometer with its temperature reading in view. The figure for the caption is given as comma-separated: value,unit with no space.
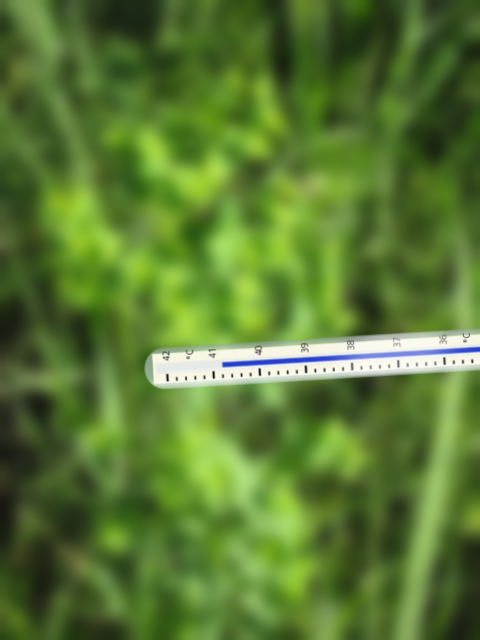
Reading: 40.8,°C
